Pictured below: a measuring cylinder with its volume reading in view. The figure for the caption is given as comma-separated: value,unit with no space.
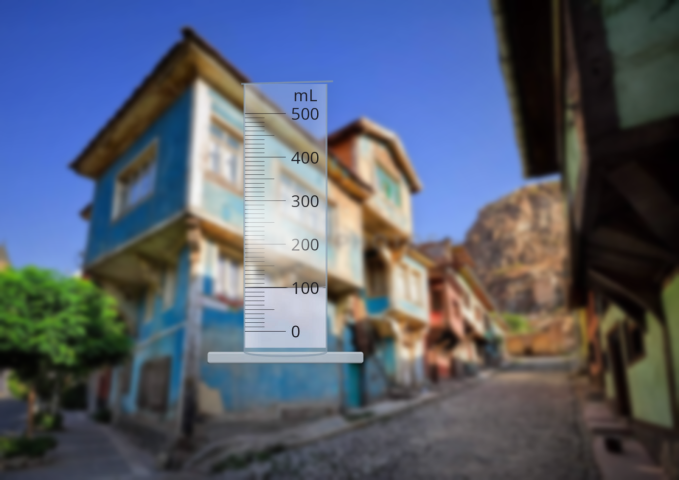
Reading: 100,mL
